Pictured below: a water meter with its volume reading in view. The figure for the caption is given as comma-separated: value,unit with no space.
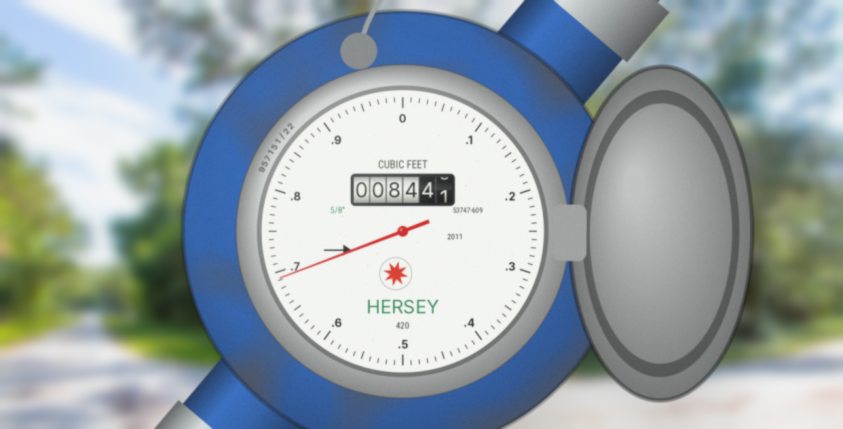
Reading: 8440.69,ft³
